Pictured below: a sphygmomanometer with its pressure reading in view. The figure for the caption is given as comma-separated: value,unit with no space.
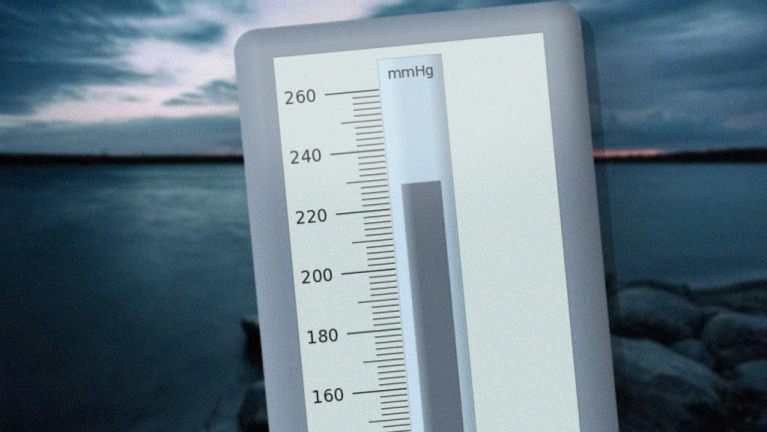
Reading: 228,mmHg
